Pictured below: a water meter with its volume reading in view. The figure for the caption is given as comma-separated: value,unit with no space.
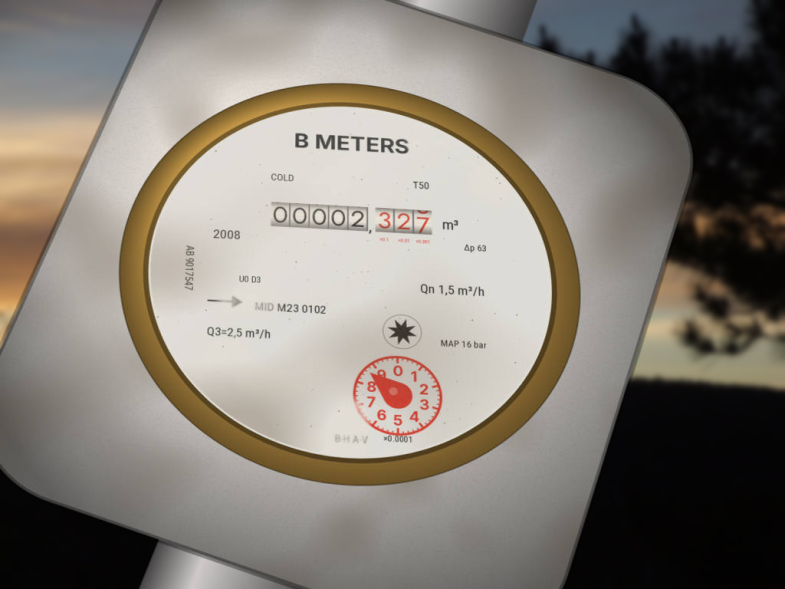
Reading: 2.3268,m³
